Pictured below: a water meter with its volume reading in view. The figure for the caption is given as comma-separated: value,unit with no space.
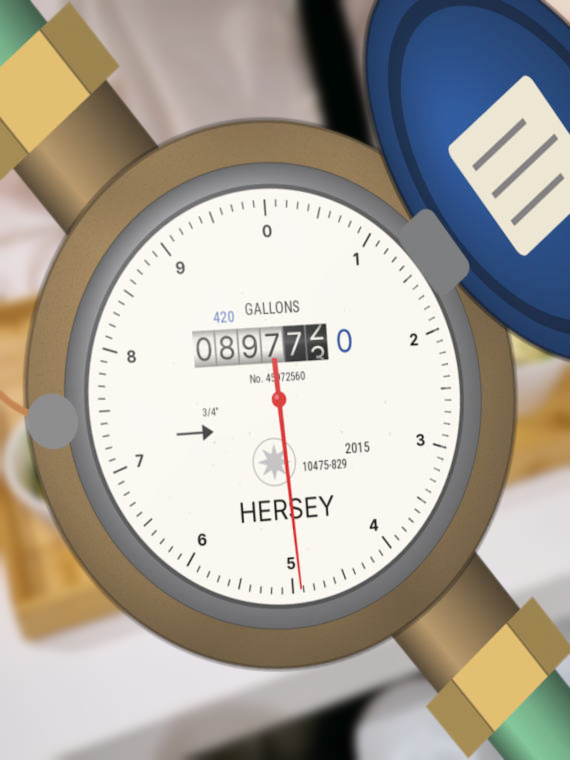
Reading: 897724.9,gal
